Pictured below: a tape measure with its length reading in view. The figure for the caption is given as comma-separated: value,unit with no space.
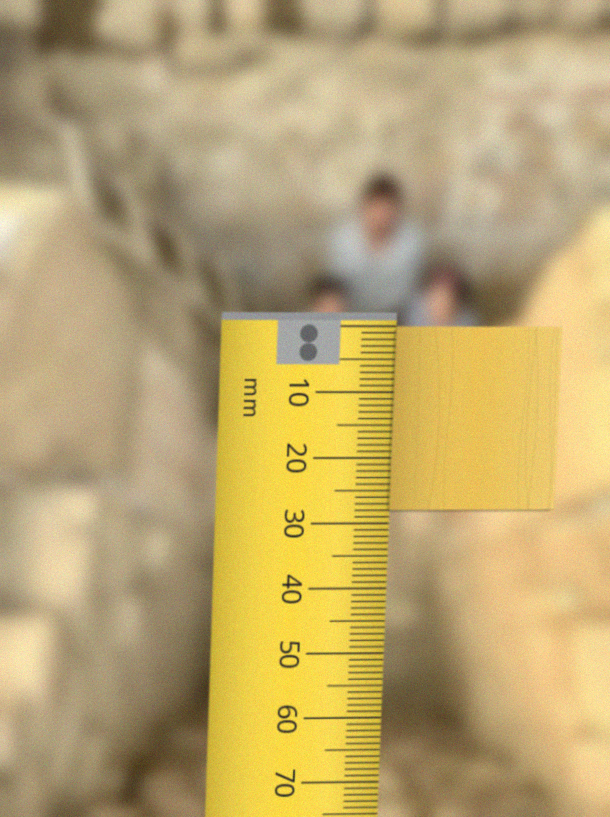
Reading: 28,mm
